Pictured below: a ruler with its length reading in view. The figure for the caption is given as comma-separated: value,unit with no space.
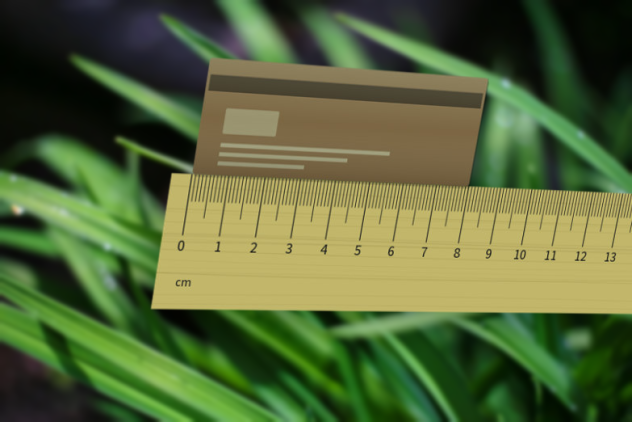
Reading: 8,cm
